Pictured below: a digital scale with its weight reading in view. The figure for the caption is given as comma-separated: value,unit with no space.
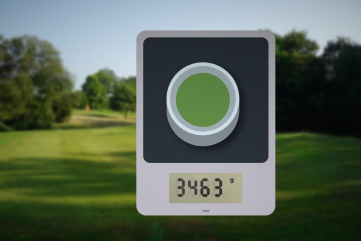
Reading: 3463,g
